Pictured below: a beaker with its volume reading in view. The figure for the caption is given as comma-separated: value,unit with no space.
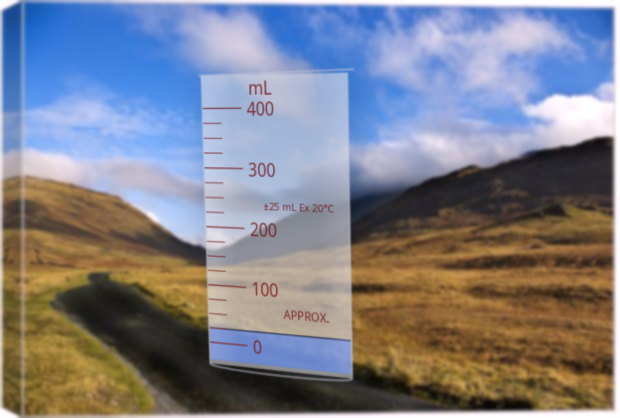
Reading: 25,mL
